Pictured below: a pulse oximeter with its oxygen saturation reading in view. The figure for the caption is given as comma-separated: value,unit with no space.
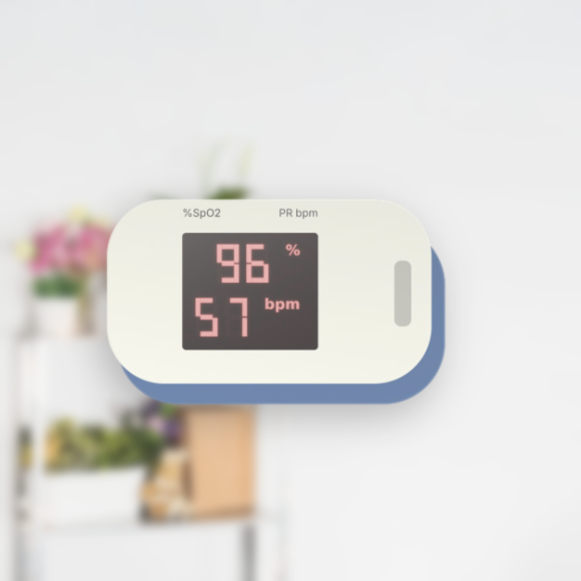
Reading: 96,%
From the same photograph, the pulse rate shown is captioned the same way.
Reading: 57,bpm
